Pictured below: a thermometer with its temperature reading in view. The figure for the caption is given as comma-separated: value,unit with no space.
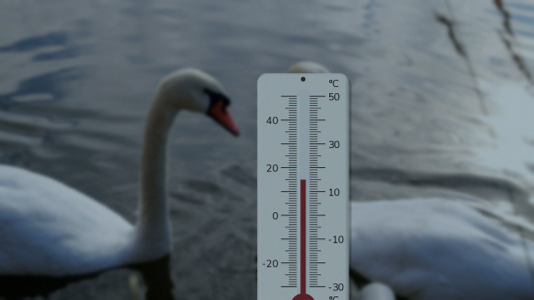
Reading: 15,°C
